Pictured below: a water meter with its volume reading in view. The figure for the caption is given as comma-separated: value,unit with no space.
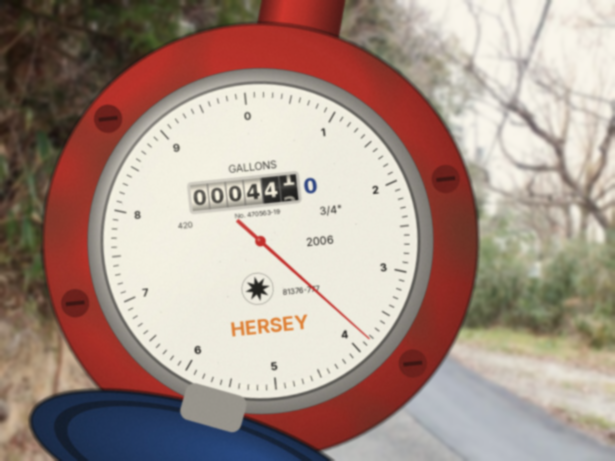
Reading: 4413.8,gal
